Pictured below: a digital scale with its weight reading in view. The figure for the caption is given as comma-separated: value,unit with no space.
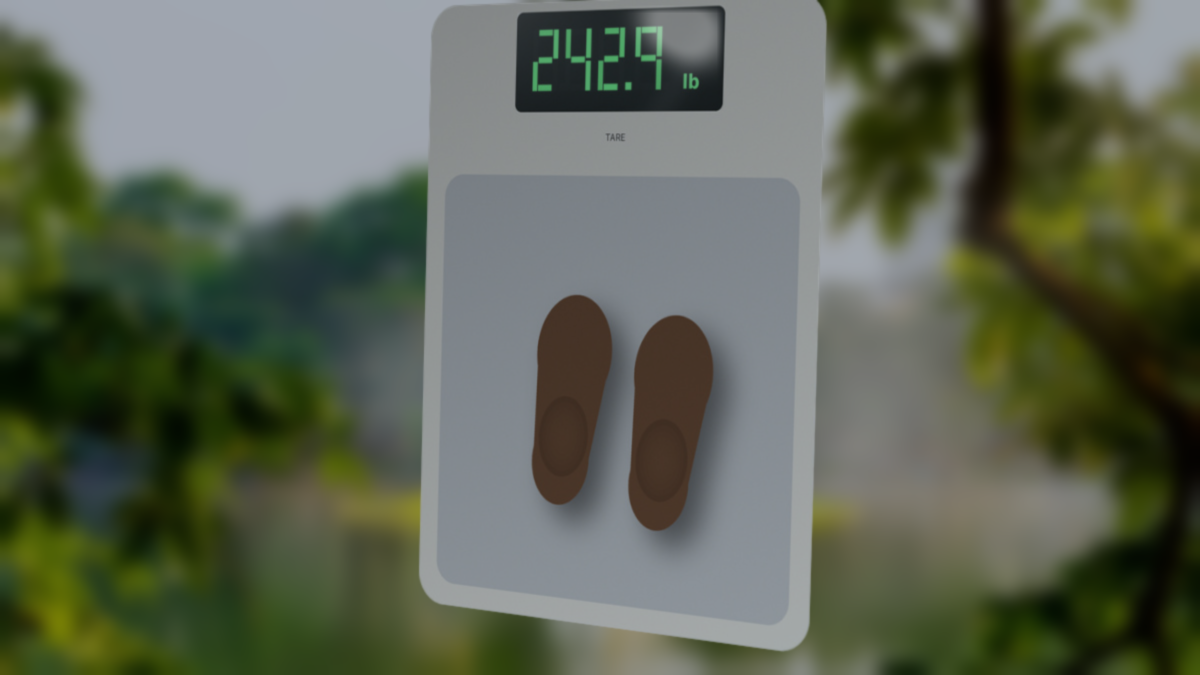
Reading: 242.9,lb
